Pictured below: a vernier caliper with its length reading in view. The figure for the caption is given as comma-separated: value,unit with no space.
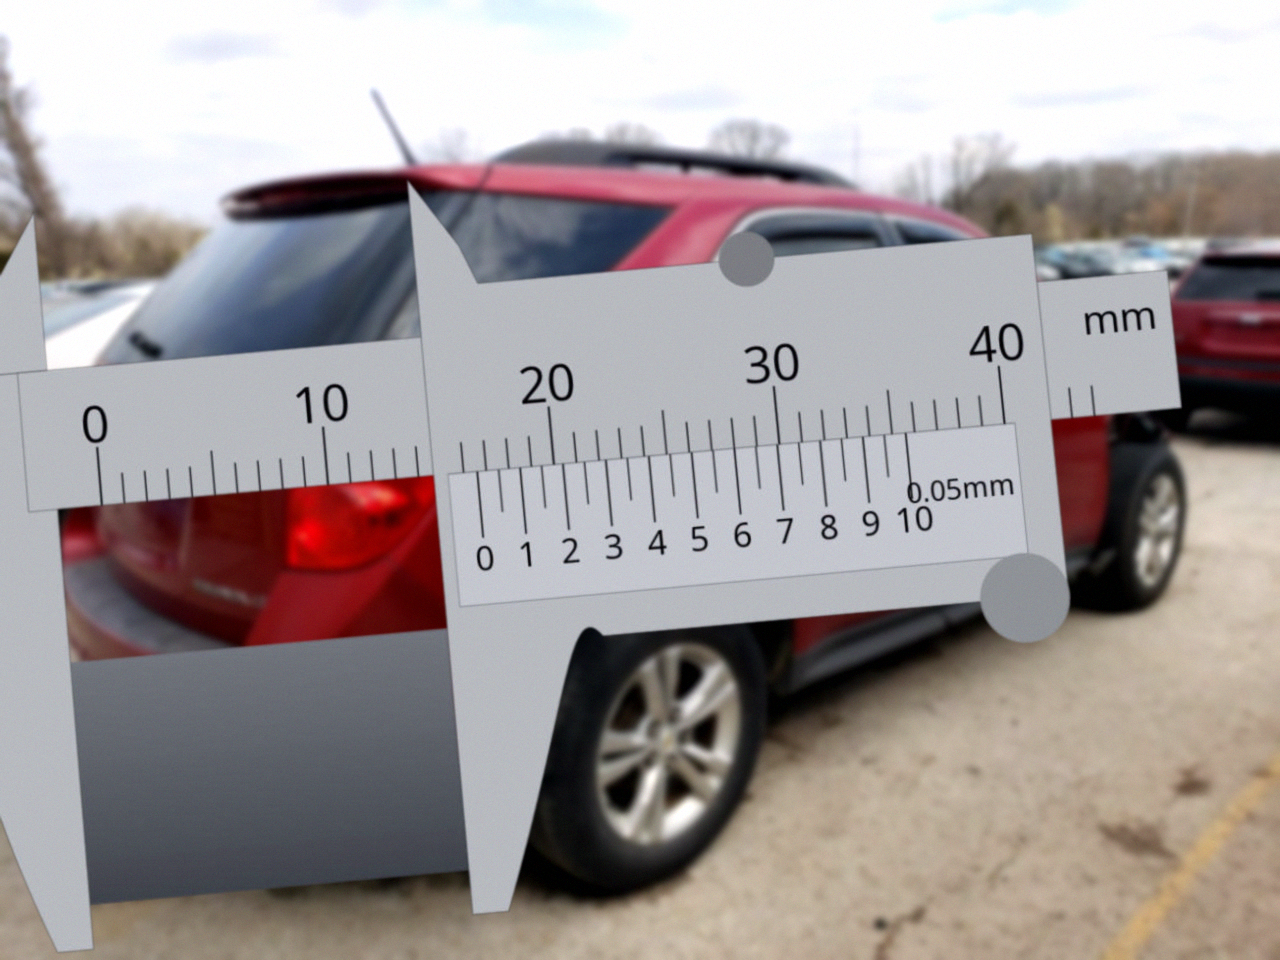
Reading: 16.6,mm
